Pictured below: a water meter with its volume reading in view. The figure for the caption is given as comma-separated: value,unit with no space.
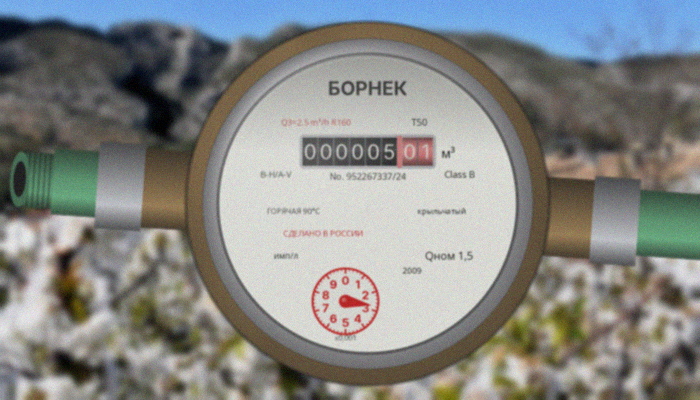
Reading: 5.012,m³
